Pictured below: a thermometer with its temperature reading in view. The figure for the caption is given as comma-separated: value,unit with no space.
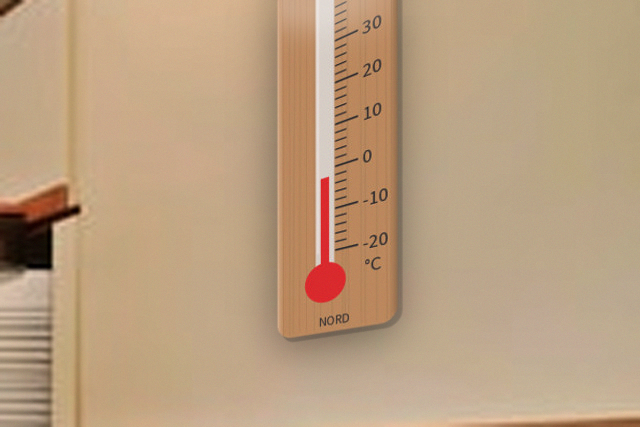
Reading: -2,°C
